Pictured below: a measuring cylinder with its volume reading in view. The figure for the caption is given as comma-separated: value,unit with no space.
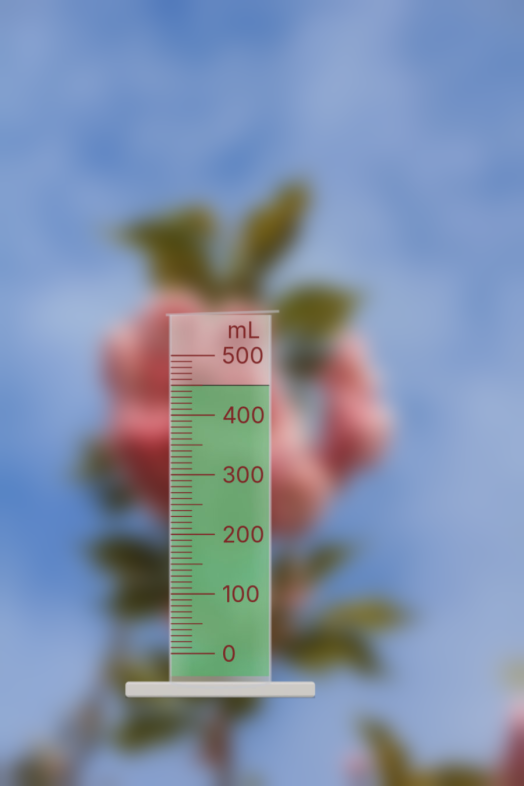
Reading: 450,mL
